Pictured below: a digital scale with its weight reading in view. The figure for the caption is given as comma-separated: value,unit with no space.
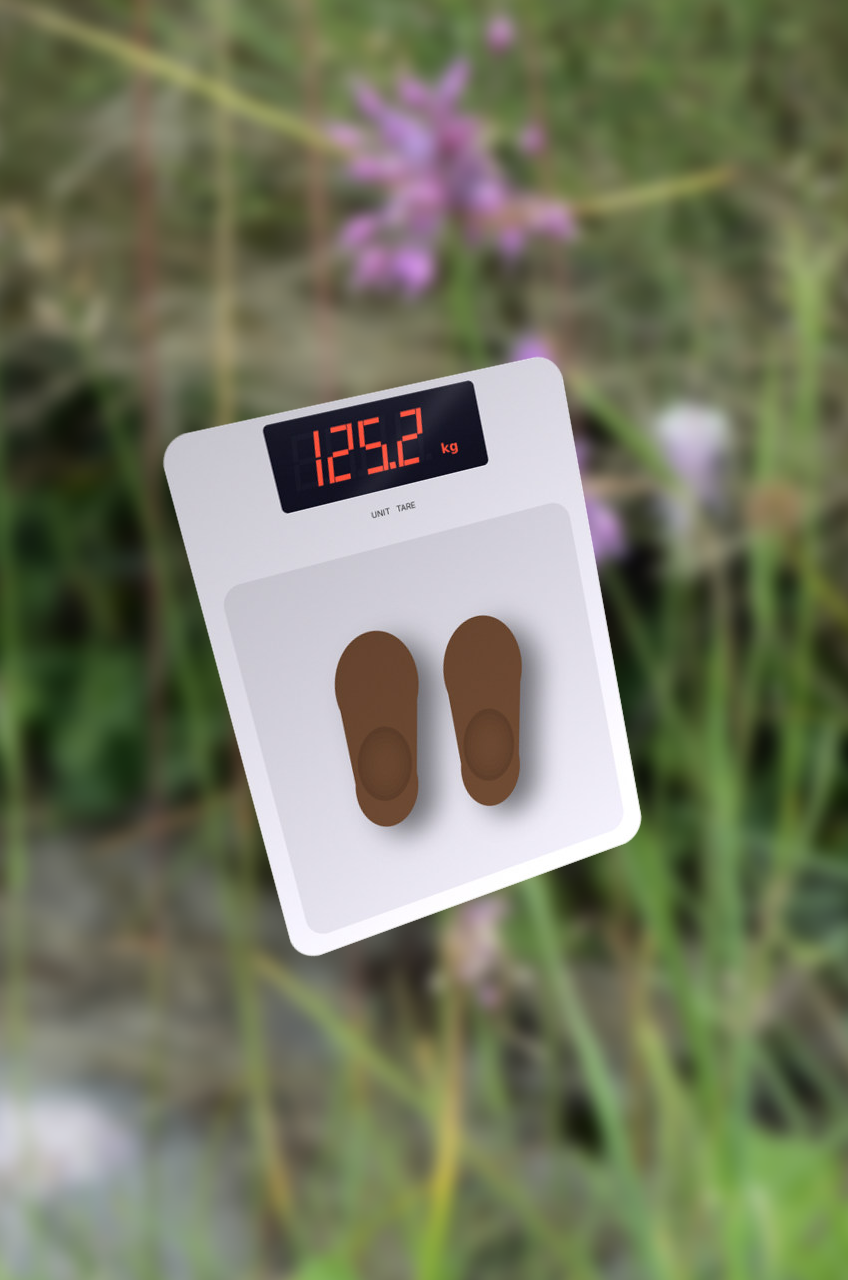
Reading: 125.2,kg
